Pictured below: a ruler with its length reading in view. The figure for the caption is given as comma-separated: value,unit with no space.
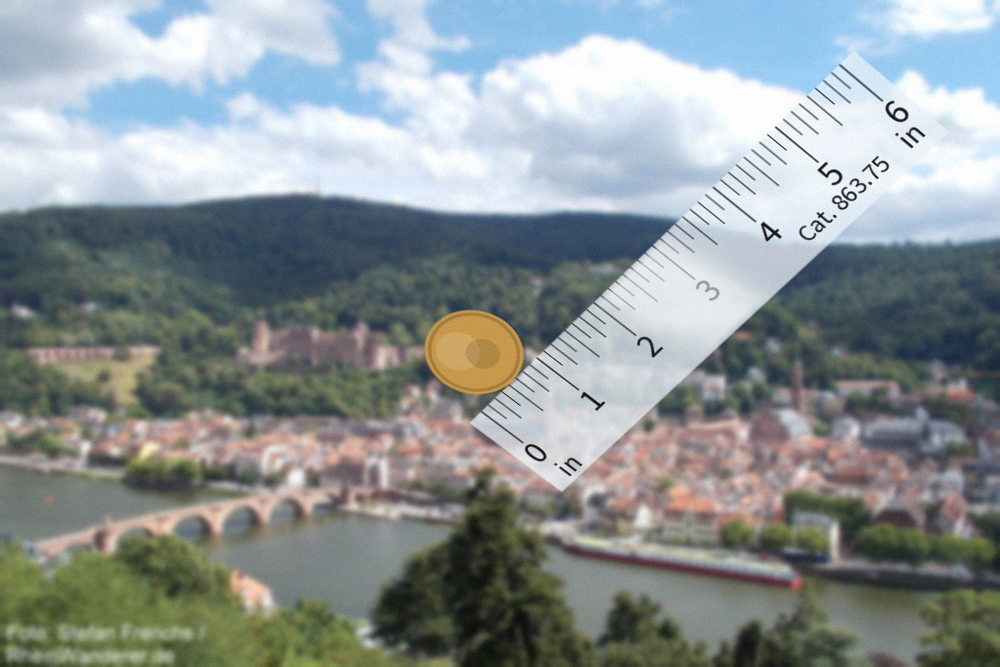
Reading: 1.125,in
